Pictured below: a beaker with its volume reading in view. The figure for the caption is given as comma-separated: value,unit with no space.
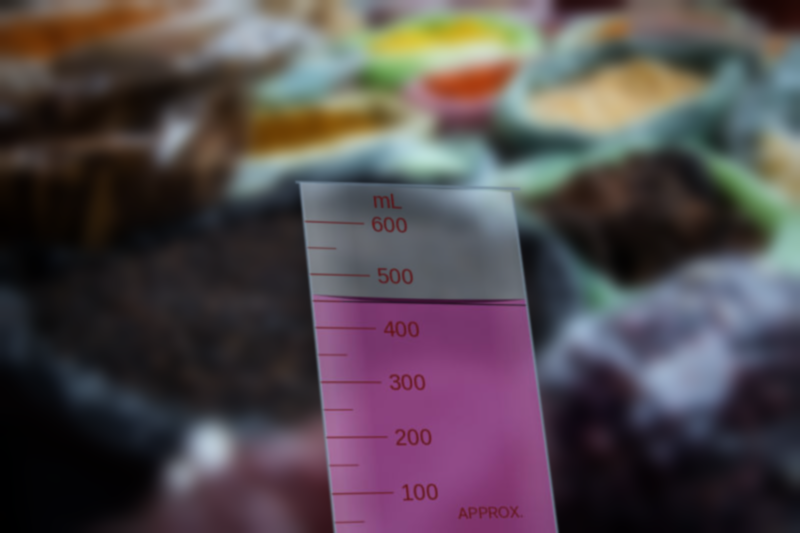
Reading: 450,mL
